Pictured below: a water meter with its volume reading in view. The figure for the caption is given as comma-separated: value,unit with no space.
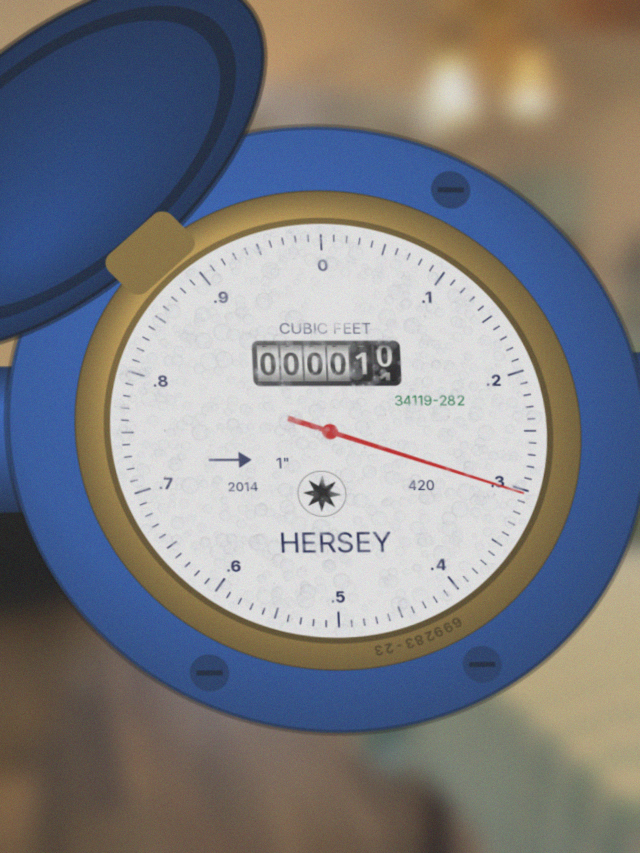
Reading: 10.30,ft³
